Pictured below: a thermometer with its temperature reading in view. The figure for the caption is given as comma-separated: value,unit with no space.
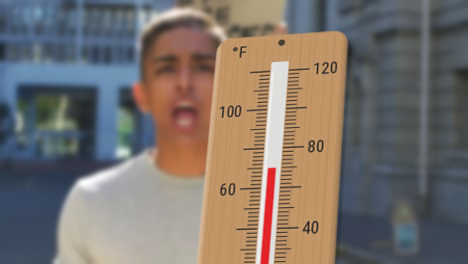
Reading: 70,°F
